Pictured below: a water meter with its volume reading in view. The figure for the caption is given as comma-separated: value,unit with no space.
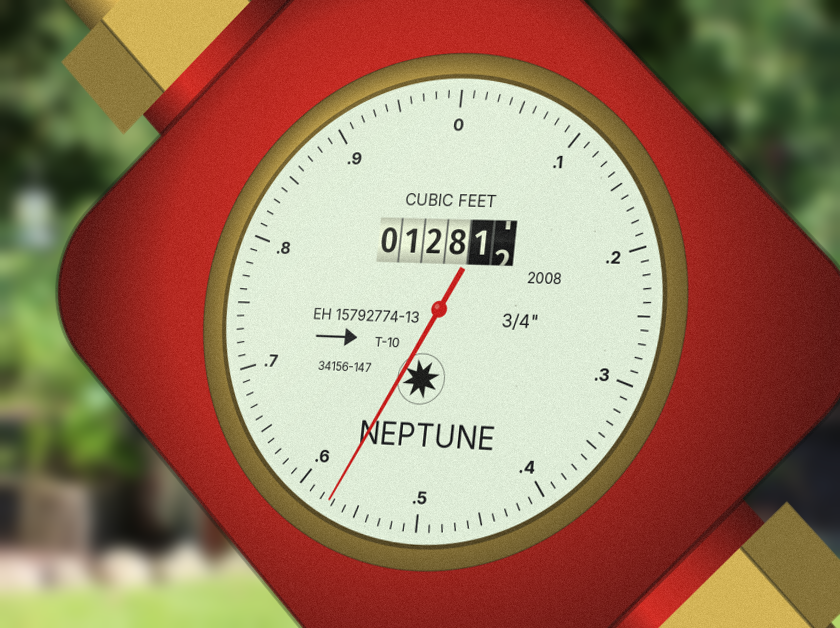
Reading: 12811.57,ft³
